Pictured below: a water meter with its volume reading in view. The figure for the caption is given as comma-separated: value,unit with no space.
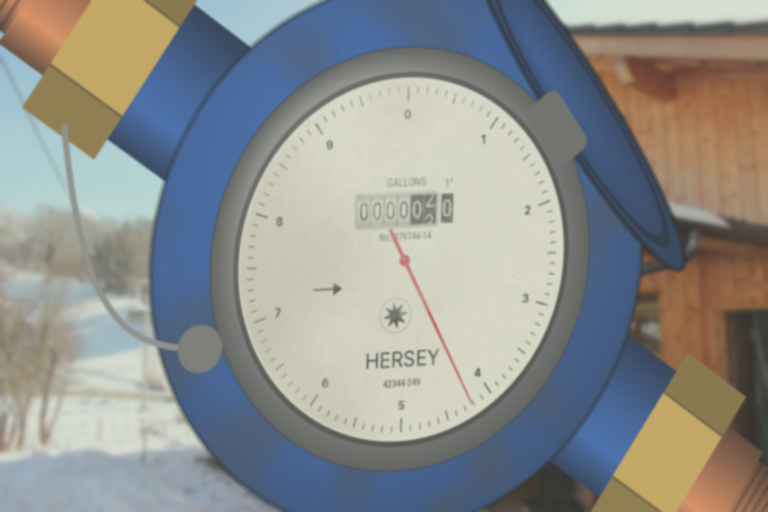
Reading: 24.2,gal
